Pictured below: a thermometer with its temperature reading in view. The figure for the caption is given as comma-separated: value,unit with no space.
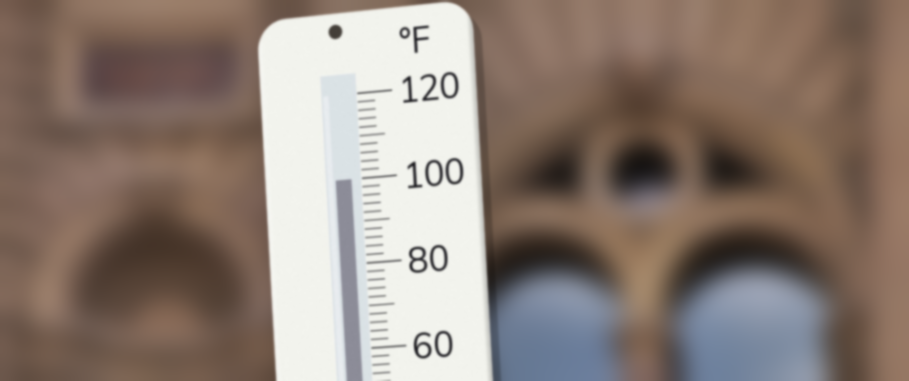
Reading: 100,°F
